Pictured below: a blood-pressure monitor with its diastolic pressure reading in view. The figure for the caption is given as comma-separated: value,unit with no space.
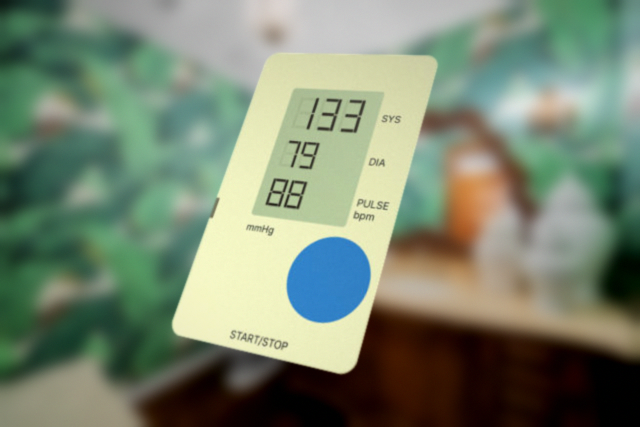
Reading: 79,mmHg
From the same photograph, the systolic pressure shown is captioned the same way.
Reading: 133,mmHg
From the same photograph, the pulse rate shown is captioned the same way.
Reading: 88,bpm
